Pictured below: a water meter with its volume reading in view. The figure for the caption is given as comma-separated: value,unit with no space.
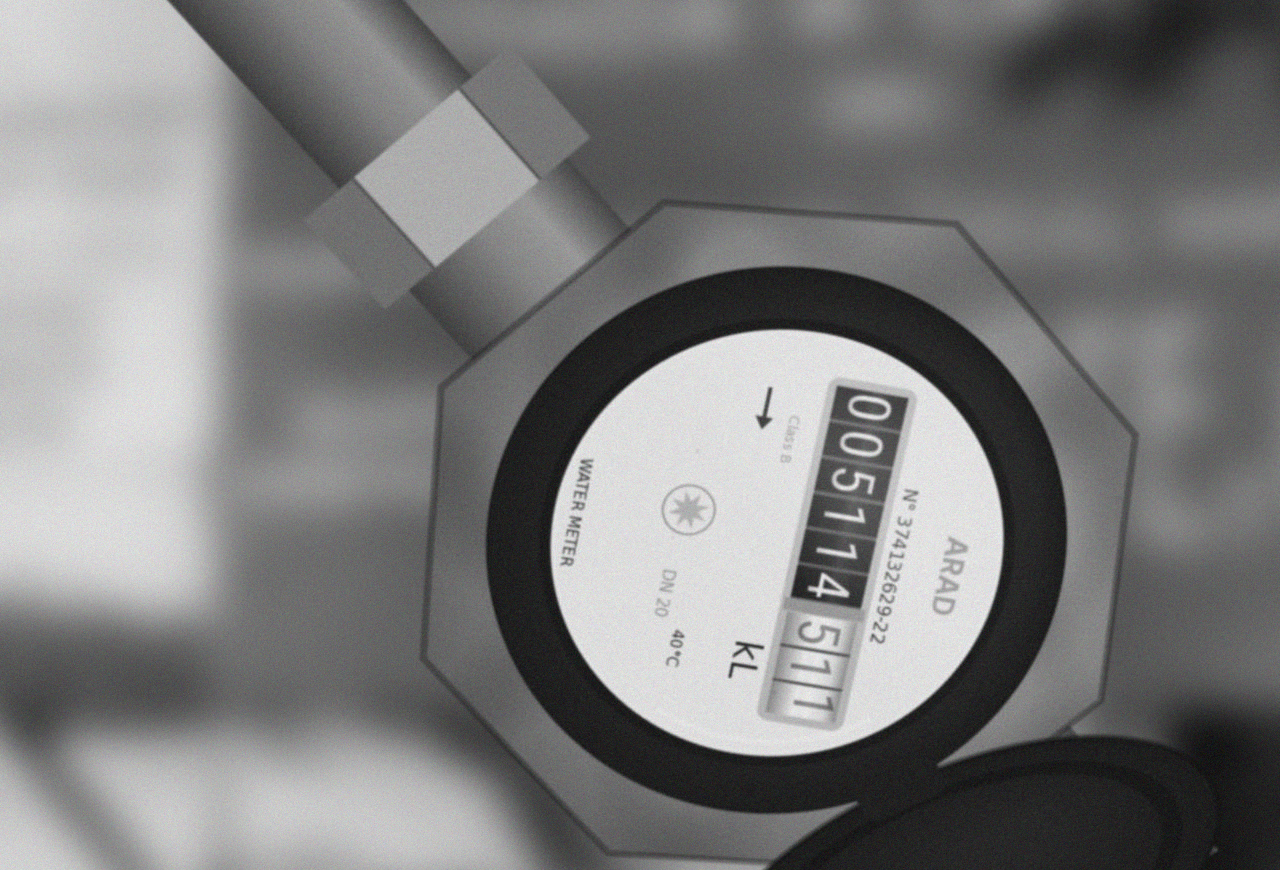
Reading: 5114.511,kL
